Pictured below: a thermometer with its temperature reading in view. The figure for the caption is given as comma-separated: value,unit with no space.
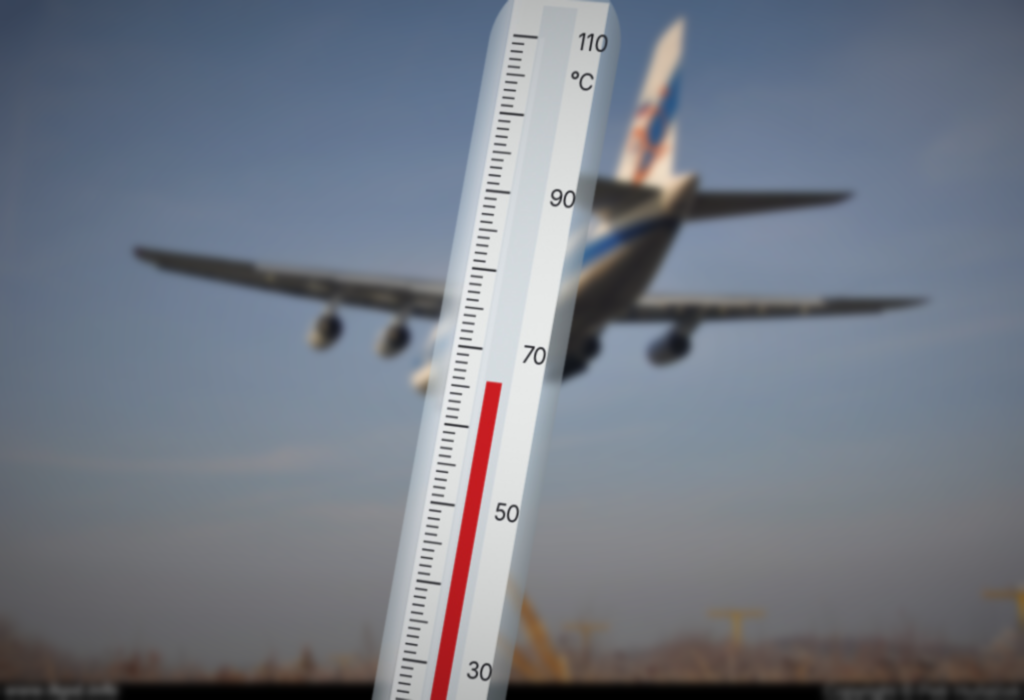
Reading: 66,°C
